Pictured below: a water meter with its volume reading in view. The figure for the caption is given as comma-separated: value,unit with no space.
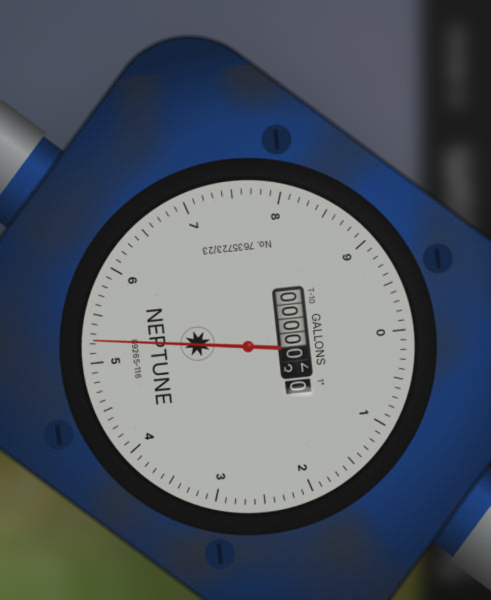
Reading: 25.2,gal
